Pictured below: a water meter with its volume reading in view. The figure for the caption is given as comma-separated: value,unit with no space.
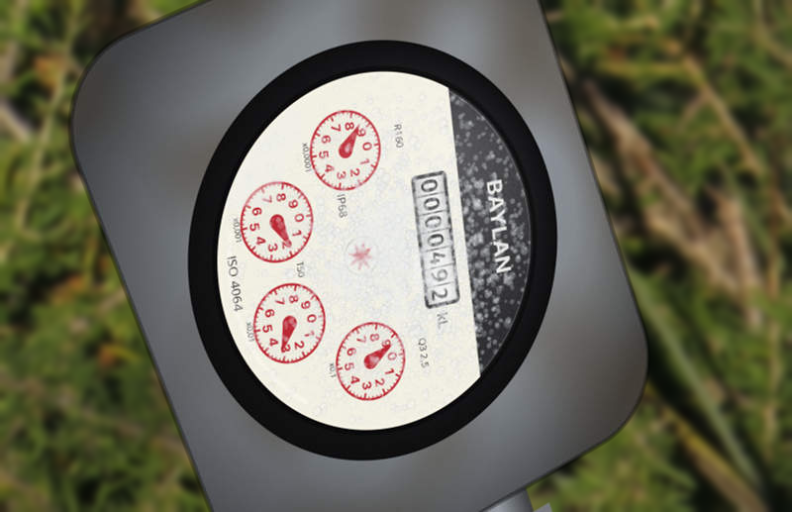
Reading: 491.9318,kL
